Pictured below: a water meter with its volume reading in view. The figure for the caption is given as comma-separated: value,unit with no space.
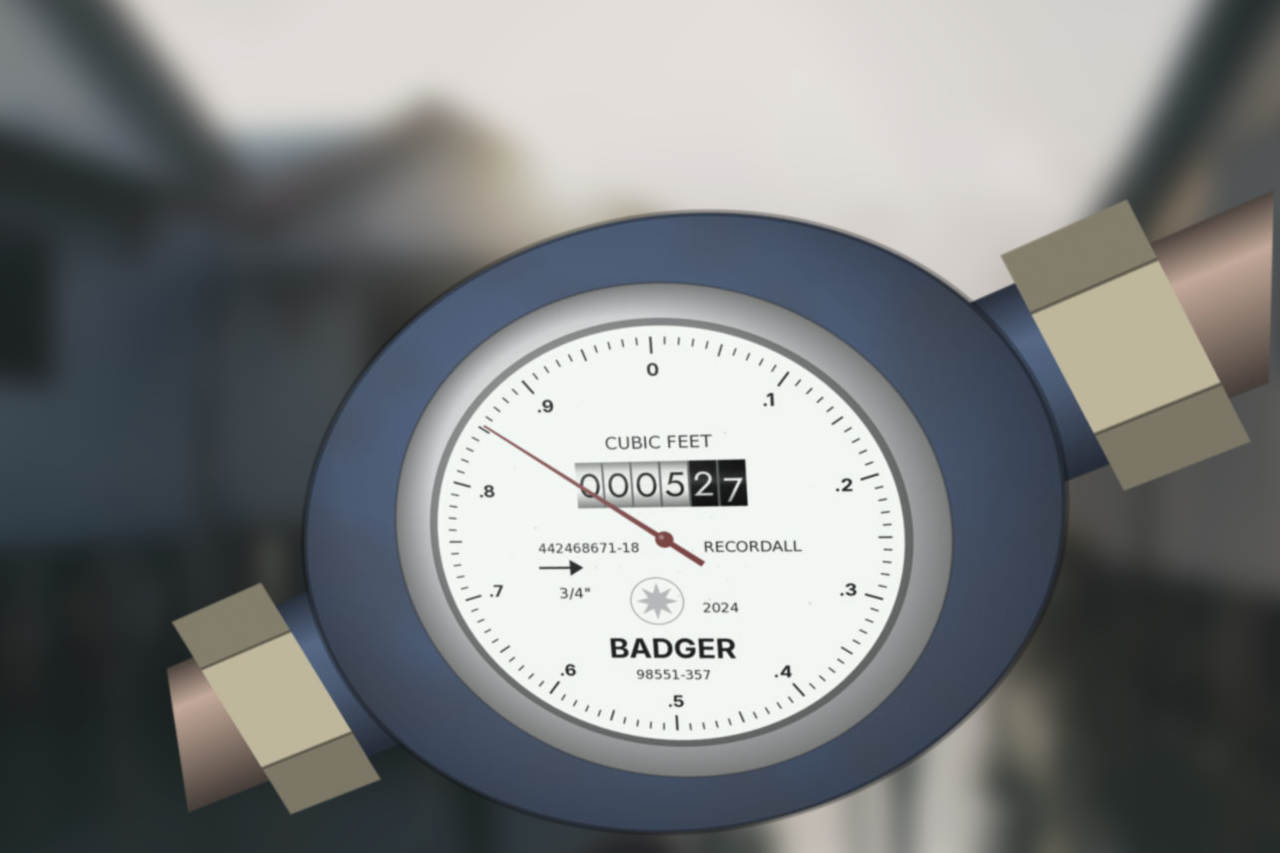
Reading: 526.85,ft³
